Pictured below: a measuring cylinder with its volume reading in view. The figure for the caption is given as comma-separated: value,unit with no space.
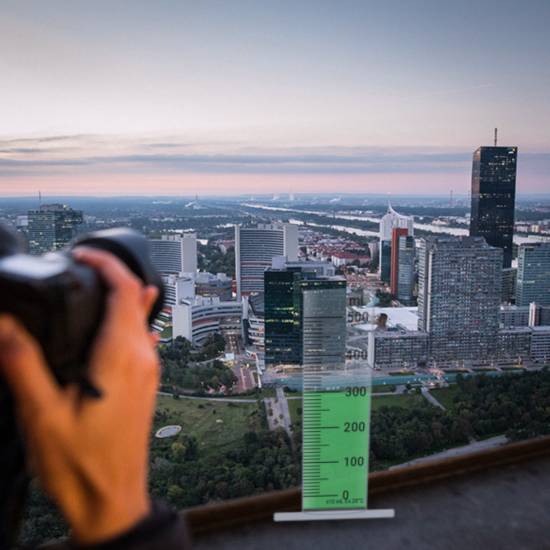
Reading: 300,mL
